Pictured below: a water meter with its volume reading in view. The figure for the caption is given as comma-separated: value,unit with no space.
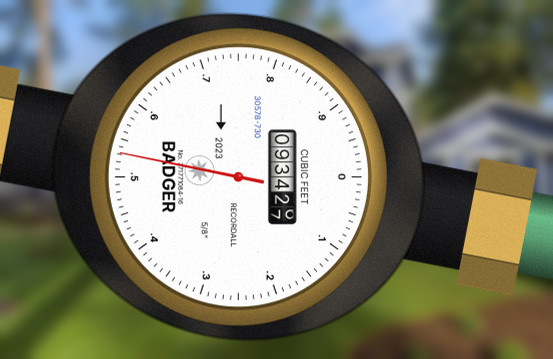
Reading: 93426.53,ft³
